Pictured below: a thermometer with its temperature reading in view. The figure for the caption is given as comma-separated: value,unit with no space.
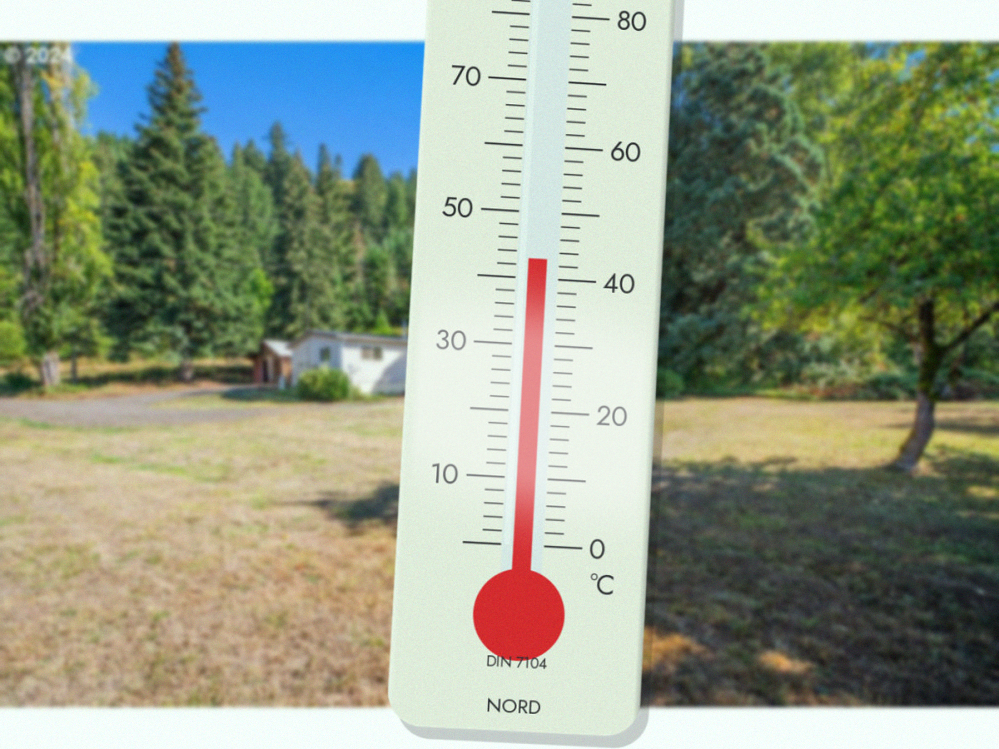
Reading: 43,°C
